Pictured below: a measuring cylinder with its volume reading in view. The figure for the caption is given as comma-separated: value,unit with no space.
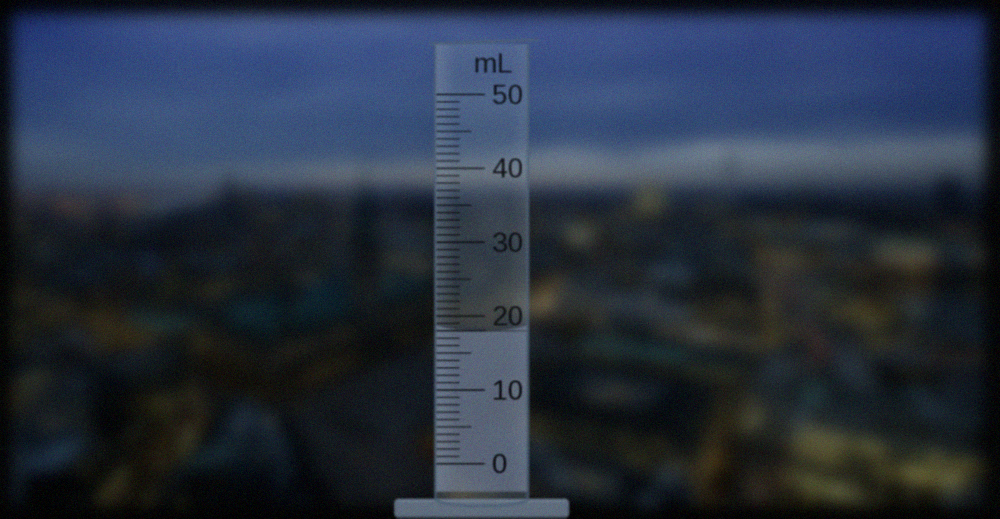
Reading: 18,mL
